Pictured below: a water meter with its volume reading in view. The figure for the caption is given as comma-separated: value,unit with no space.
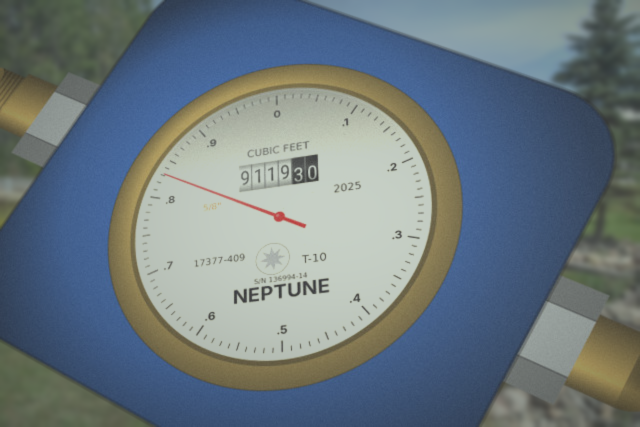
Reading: 911929.83,ft³
